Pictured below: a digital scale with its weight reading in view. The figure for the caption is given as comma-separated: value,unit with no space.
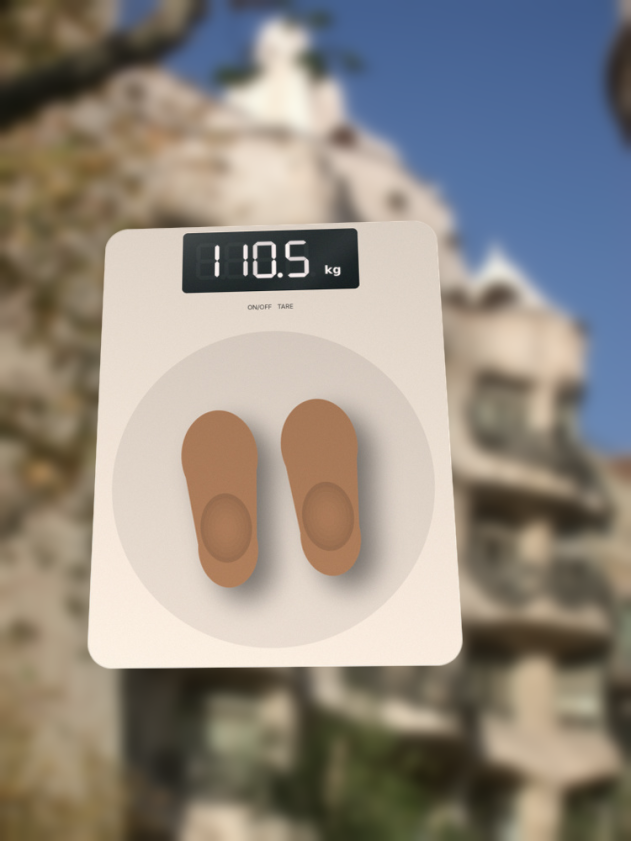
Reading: 110.5,kg
